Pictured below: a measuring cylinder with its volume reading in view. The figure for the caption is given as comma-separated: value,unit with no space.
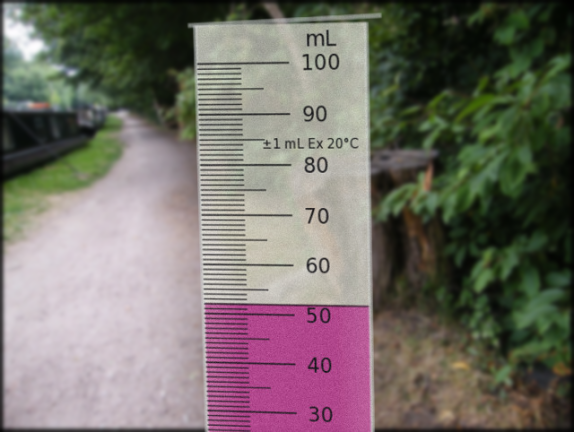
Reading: 52,mL
